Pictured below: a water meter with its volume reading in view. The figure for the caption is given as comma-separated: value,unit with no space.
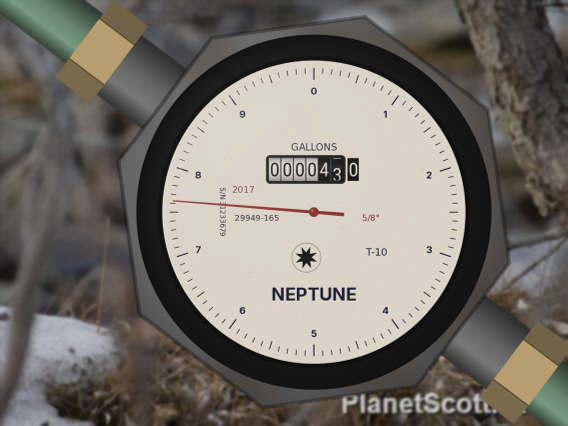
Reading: 427.6,gal
